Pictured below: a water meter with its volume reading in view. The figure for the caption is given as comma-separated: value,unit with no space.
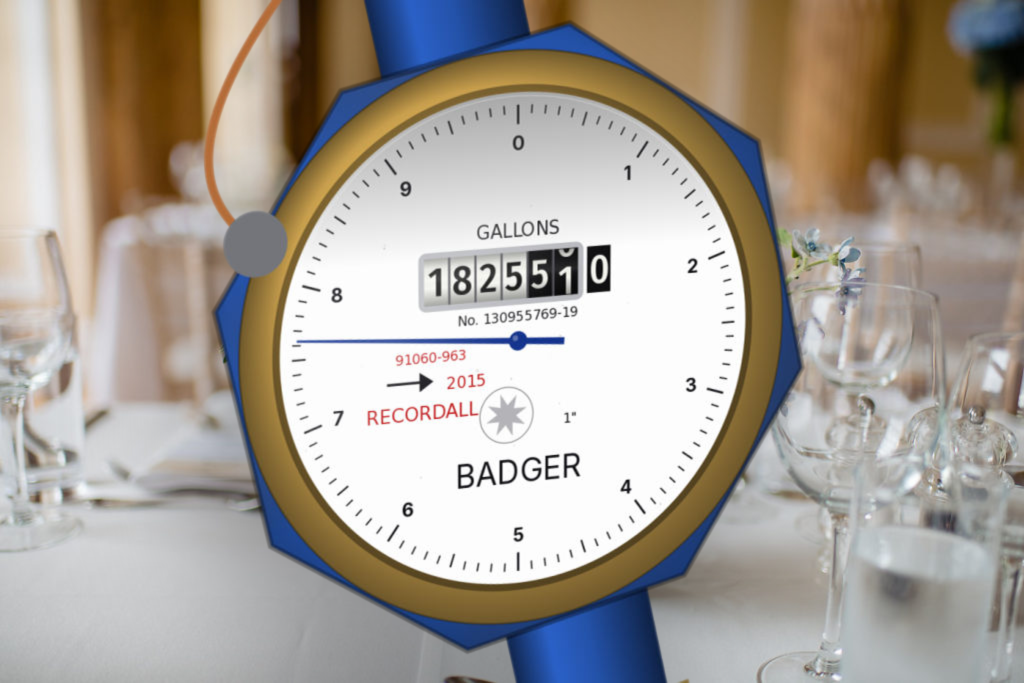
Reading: 1825507.6,gal
